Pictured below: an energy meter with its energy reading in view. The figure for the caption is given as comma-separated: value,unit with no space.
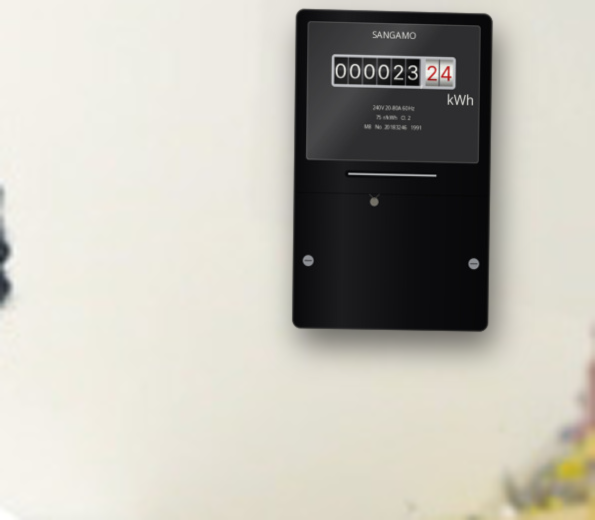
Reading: 23.24,kWh
